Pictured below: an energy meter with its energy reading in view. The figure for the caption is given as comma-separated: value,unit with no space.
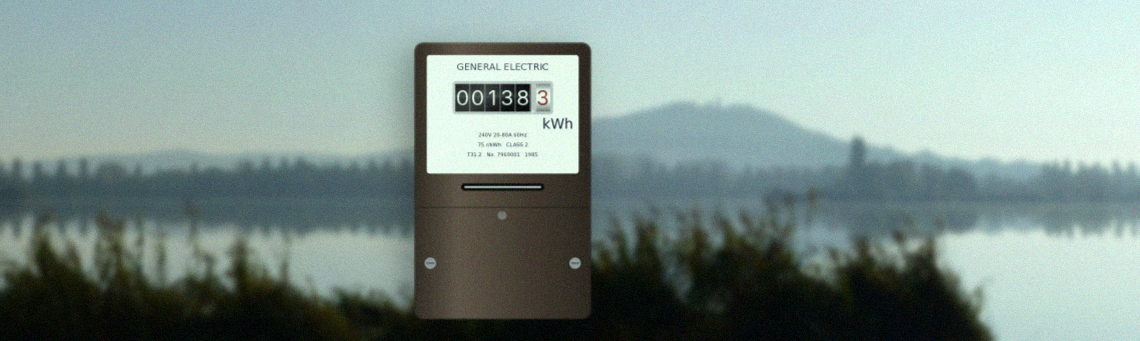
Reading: 138.3,kWh
